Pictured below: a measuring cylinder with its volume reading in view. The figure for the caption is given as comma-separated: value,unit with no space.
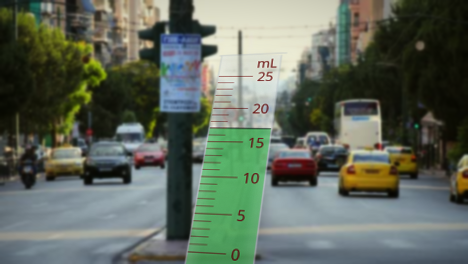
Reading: 17,mL
